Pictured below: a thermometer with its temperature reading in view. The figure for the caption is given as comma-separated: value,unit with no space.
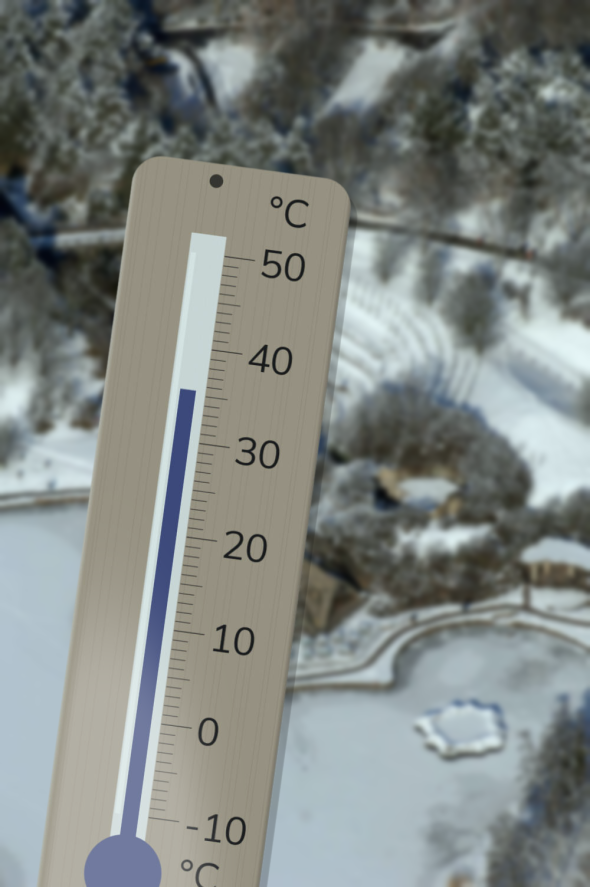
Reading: 35.5,°C
